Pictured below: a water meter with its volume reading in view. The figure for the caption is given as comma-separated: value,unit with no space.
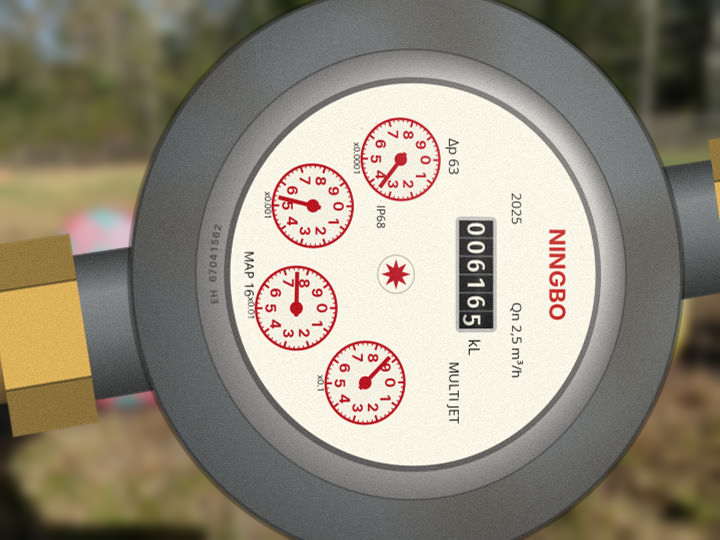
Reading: 6164.8753,kL
